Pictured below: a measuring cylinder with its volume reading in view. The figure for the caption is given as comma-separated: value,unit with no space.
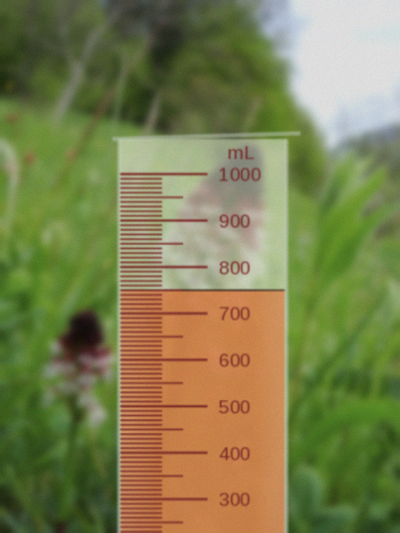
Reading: 750,mL
